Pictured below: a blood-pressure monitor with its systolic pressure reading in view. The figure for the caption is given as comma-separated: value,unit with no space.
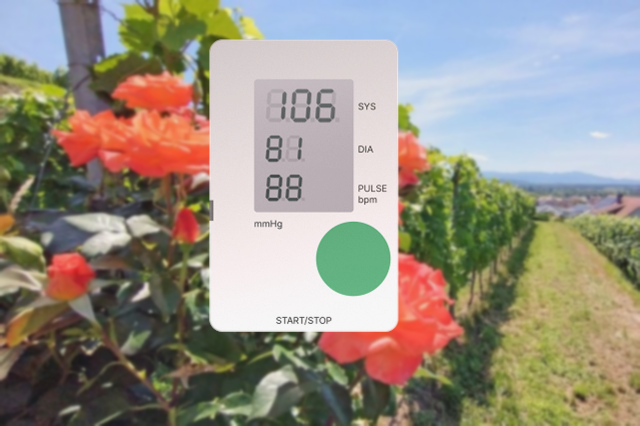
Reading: 106,mmHg
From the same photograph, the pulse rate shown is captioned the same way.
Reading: 88,bpm
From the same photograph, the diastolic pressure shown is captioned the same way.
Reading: 81,mmHg
